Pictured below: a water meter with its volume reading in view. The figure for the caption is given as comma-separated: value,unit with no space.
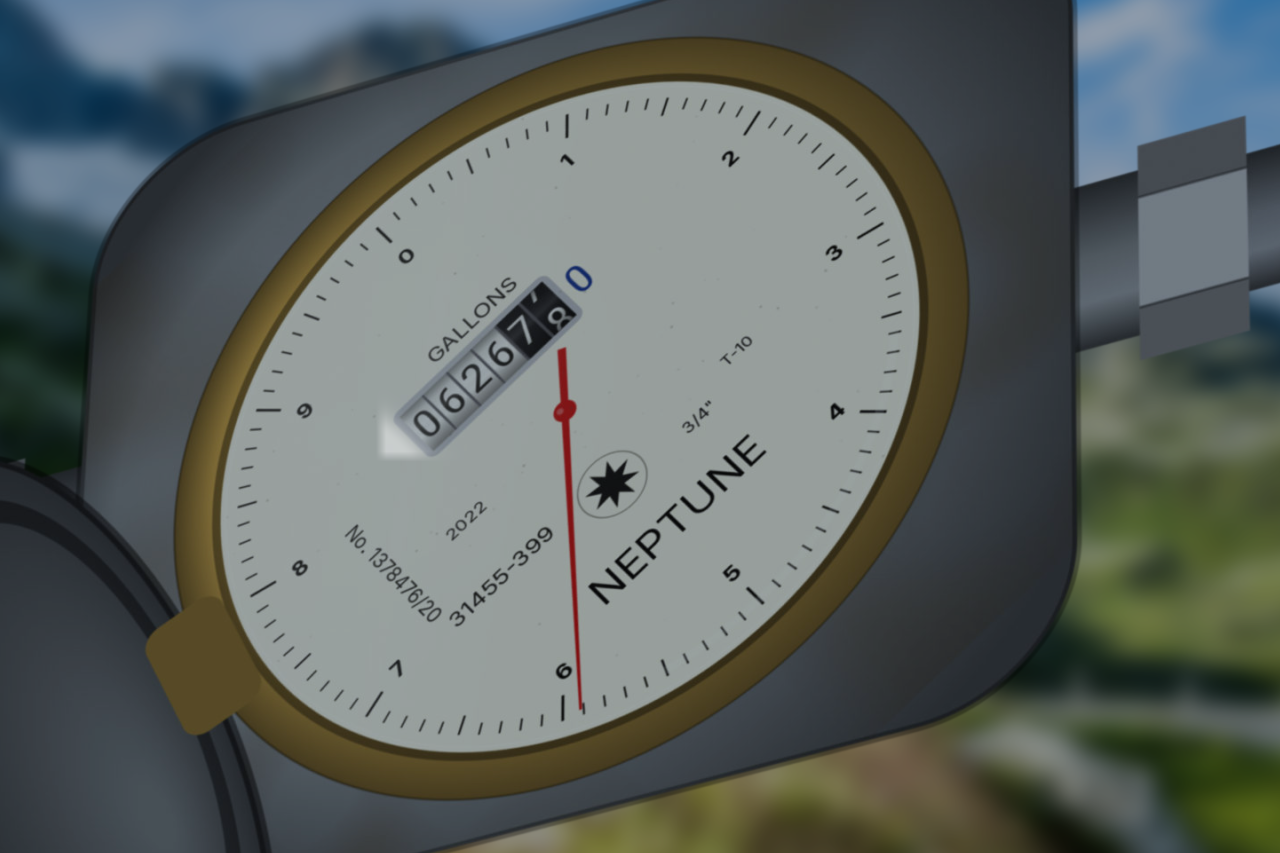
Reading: 626775.9,gal
